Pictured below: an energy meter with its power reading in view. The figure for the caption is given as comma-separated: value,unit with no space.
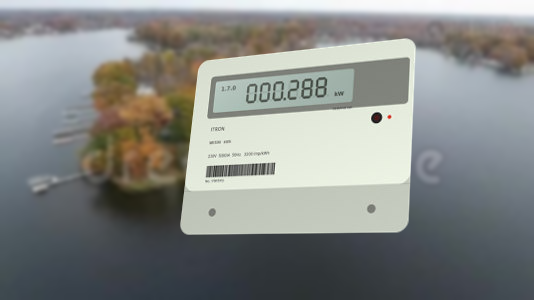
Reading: 0.288,kW
